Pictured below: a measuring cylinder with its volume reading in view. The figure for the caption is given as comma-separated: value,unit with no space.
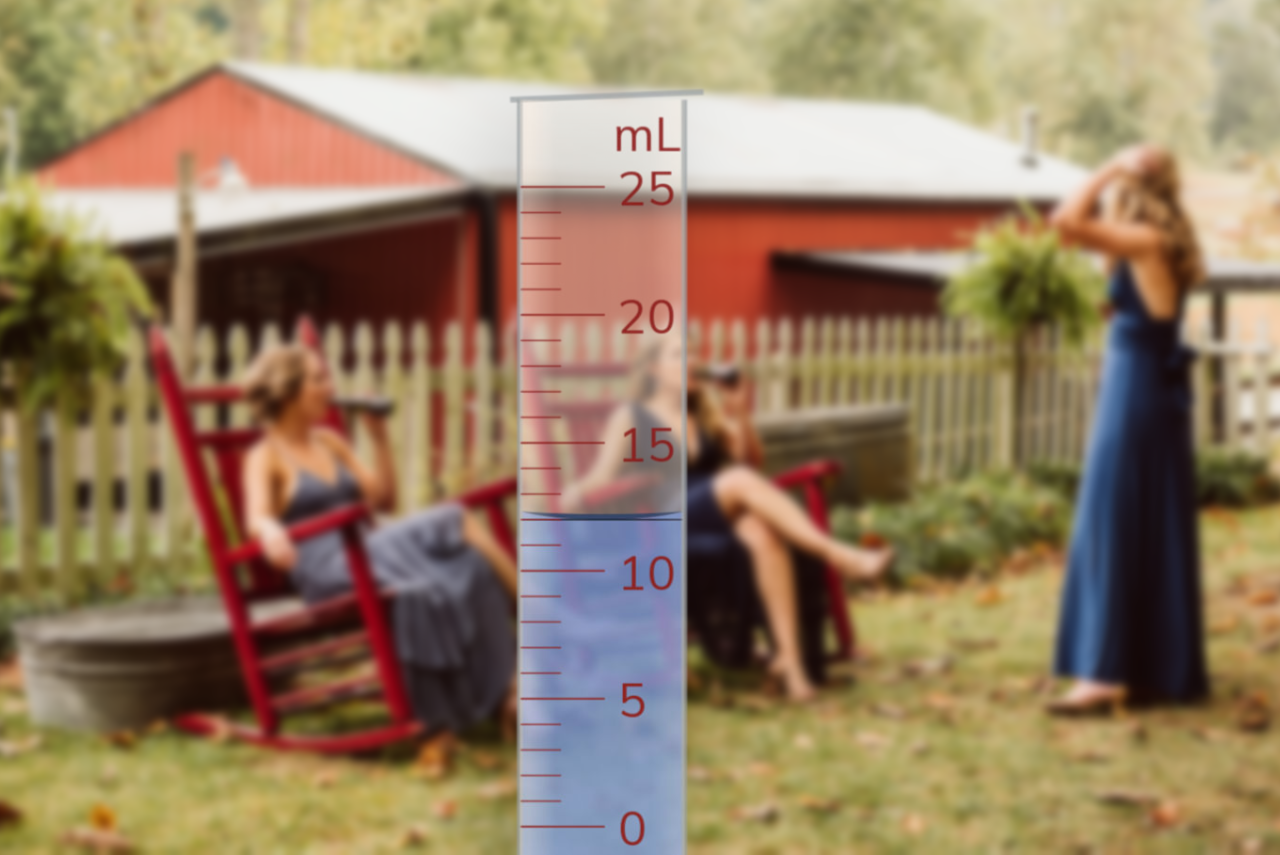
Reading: 12,mL
